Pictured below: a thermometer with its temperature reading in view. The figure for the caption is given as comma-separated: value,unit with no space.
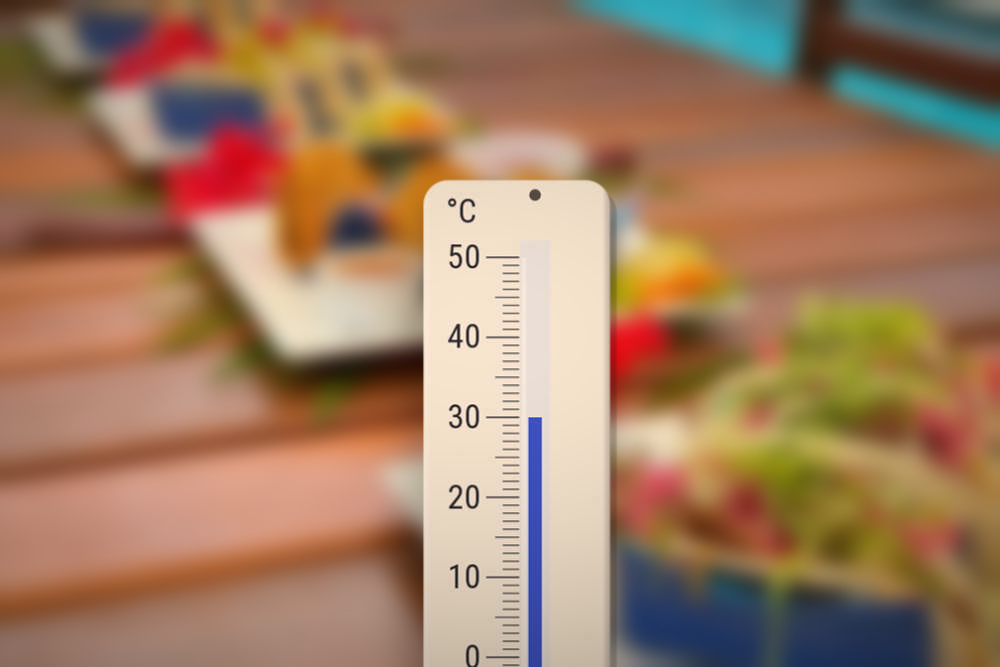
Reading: 30,°C
